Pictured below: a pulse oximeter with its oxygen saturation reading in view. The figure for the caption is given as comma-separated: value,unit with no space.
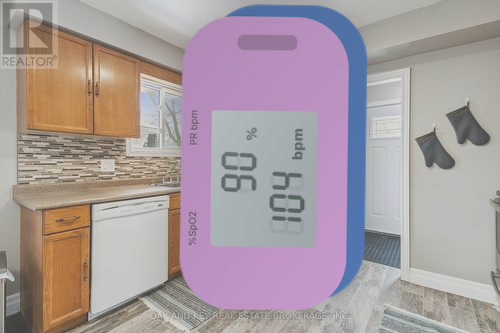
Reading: 90,%
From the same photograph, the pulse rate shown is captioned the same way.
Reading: 104,bpm
